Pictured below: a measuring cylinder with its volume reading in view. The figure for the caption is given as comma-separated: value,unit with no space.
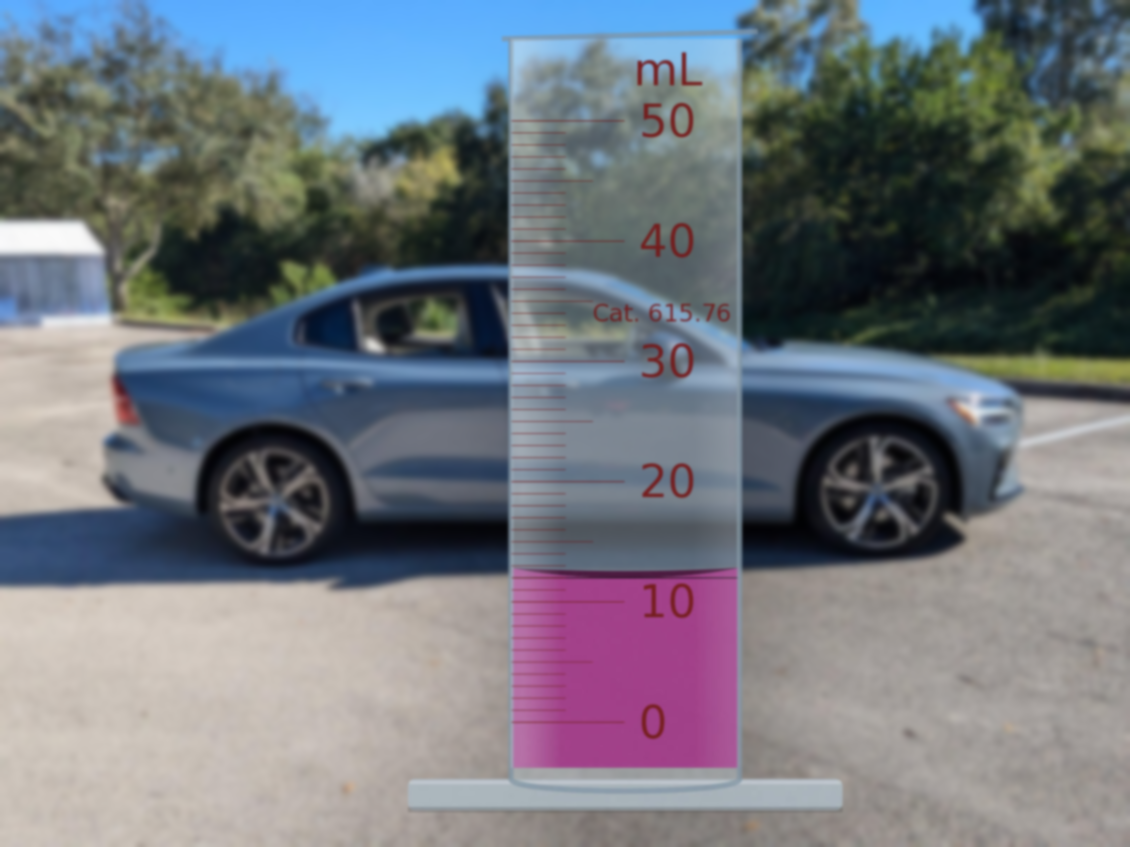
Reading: 12,mL
